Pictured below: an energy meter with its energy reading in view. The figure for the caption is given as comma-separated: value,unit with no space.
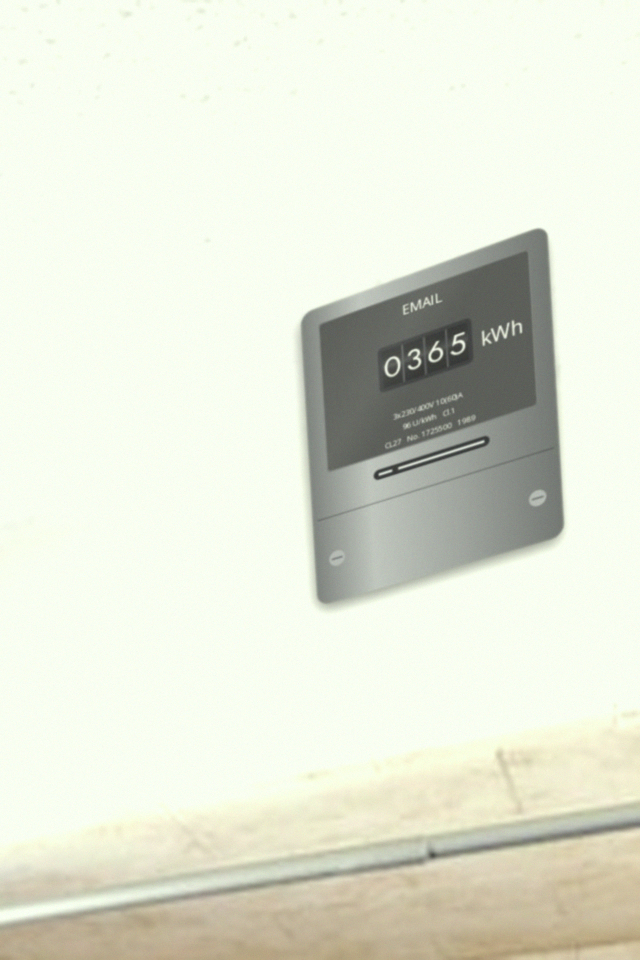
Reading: 365,kWh
